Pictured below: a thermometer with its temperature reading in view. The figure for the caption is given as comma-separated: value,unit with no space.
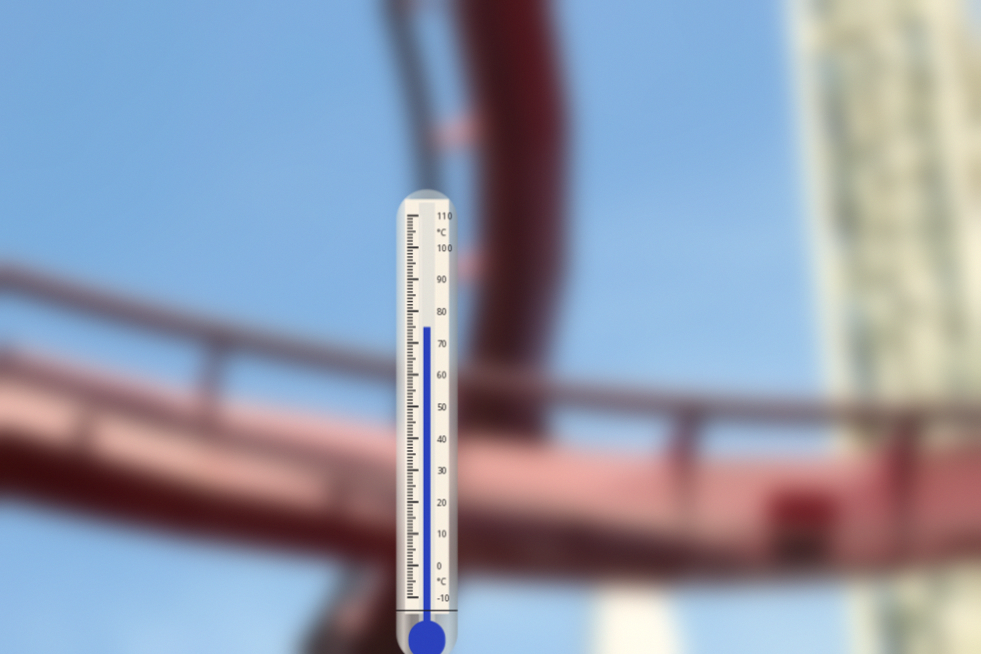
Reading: 75,°C
